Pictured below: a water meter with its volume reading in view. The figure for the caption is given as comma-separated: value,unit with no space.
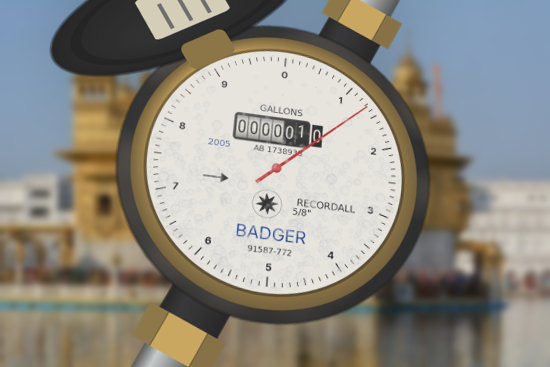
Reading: 11.3,gal
